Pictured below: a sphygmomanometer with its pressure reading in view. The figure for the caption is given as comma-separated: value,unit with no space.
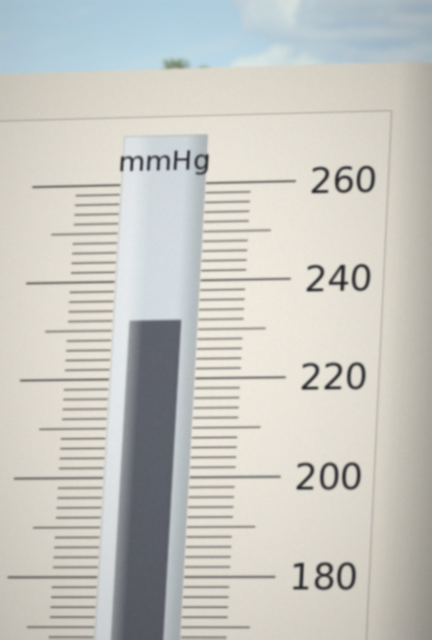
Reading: 232,mmHg
